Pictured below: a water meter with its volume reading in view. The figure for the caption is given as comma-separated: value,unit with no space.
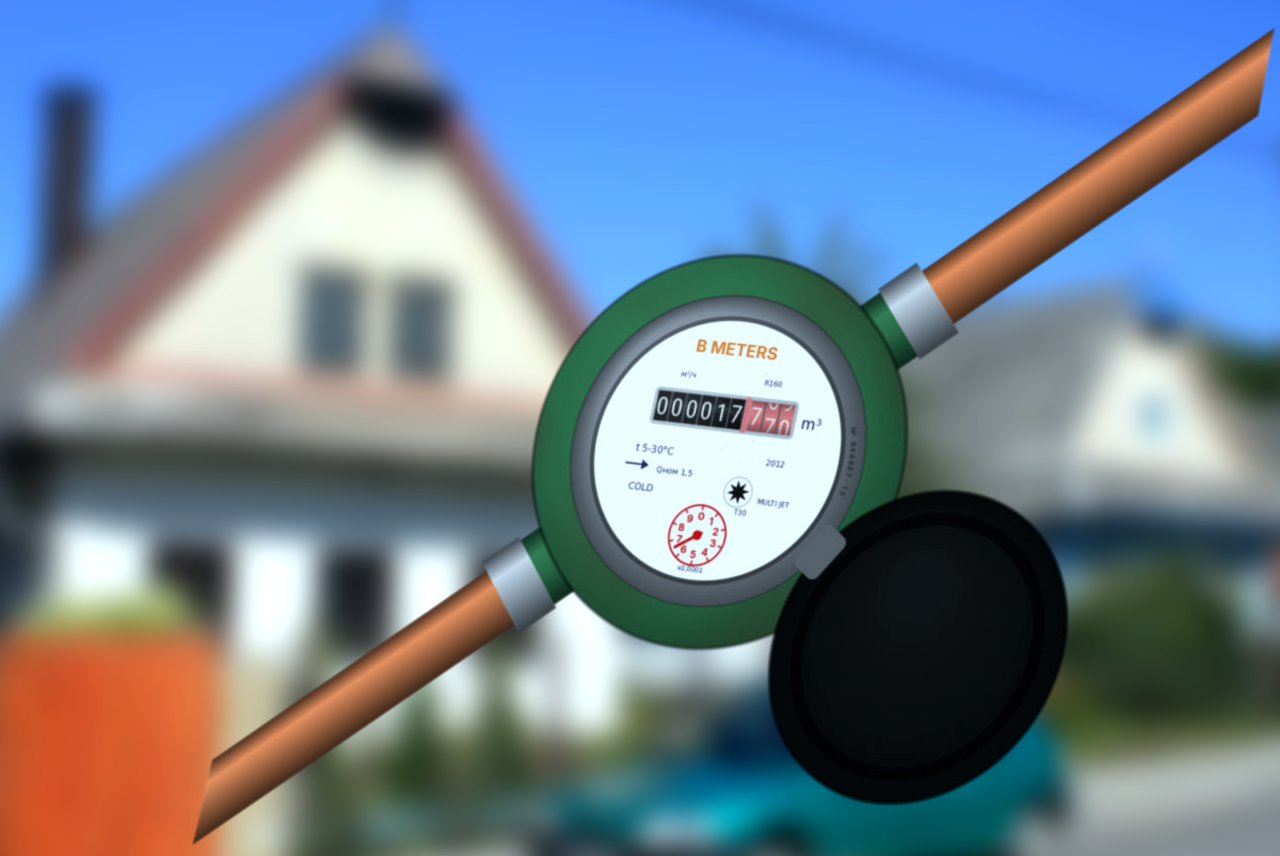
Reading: 17.7696,m³
